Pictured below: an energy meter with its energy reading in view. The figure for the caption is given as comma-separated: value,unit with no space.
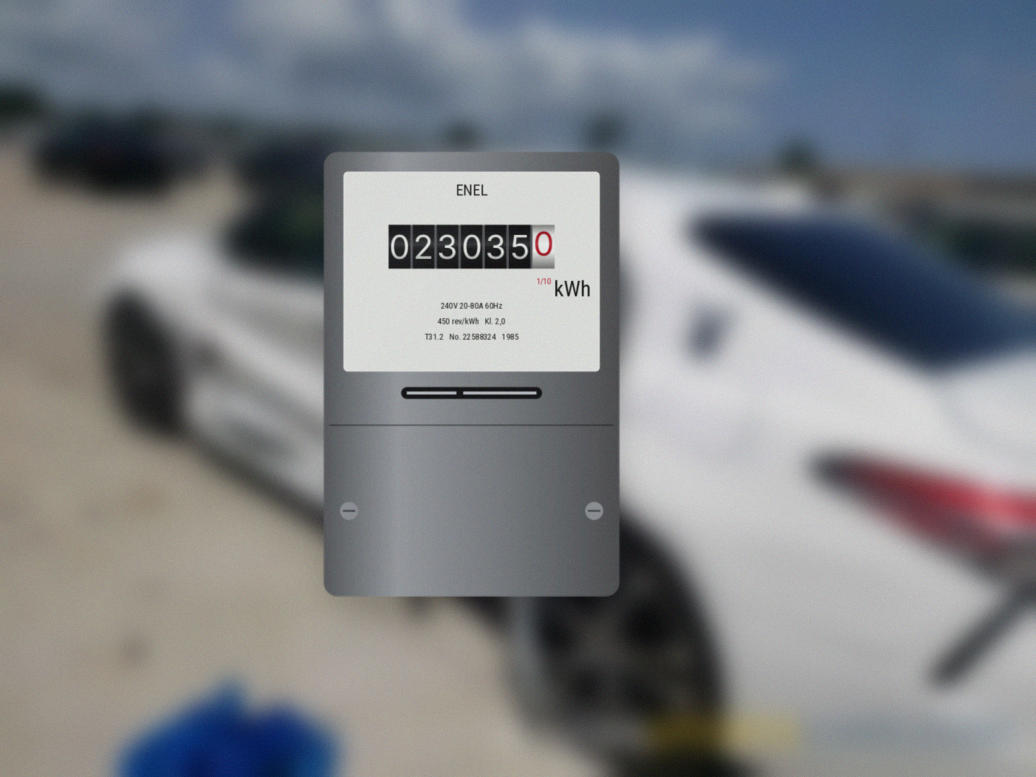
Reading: 23035.0,kWh
